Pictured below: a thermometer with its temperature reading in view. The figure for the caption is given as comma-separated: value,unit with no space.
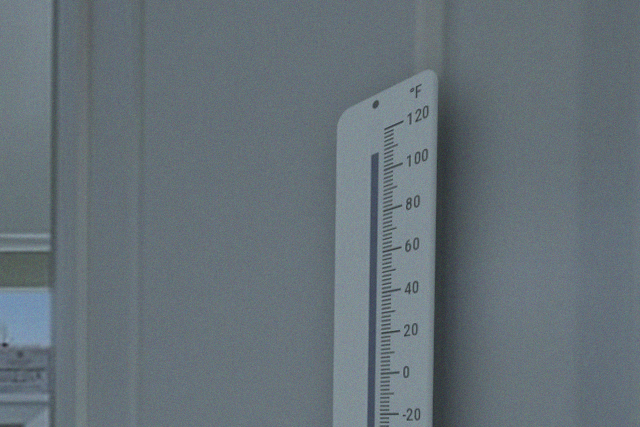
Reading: 110,°F
